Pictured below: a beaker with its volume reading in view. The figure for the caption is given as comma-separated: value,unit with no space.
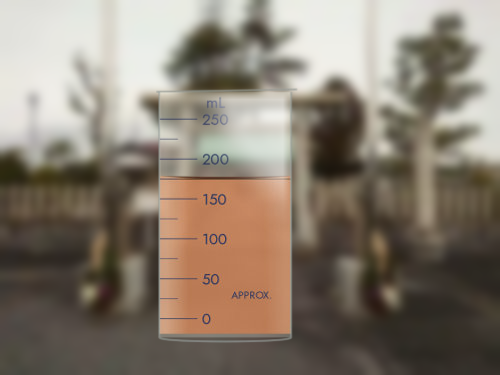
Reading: 175,mL
